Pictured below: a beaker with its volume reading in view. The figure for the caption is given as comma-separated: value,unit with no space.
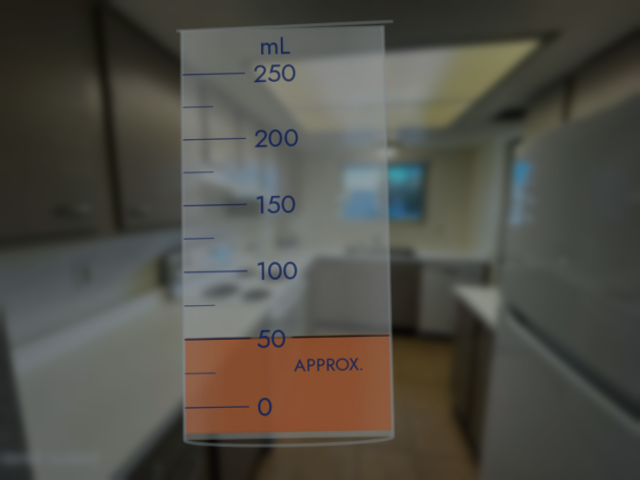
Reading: 50,mL
